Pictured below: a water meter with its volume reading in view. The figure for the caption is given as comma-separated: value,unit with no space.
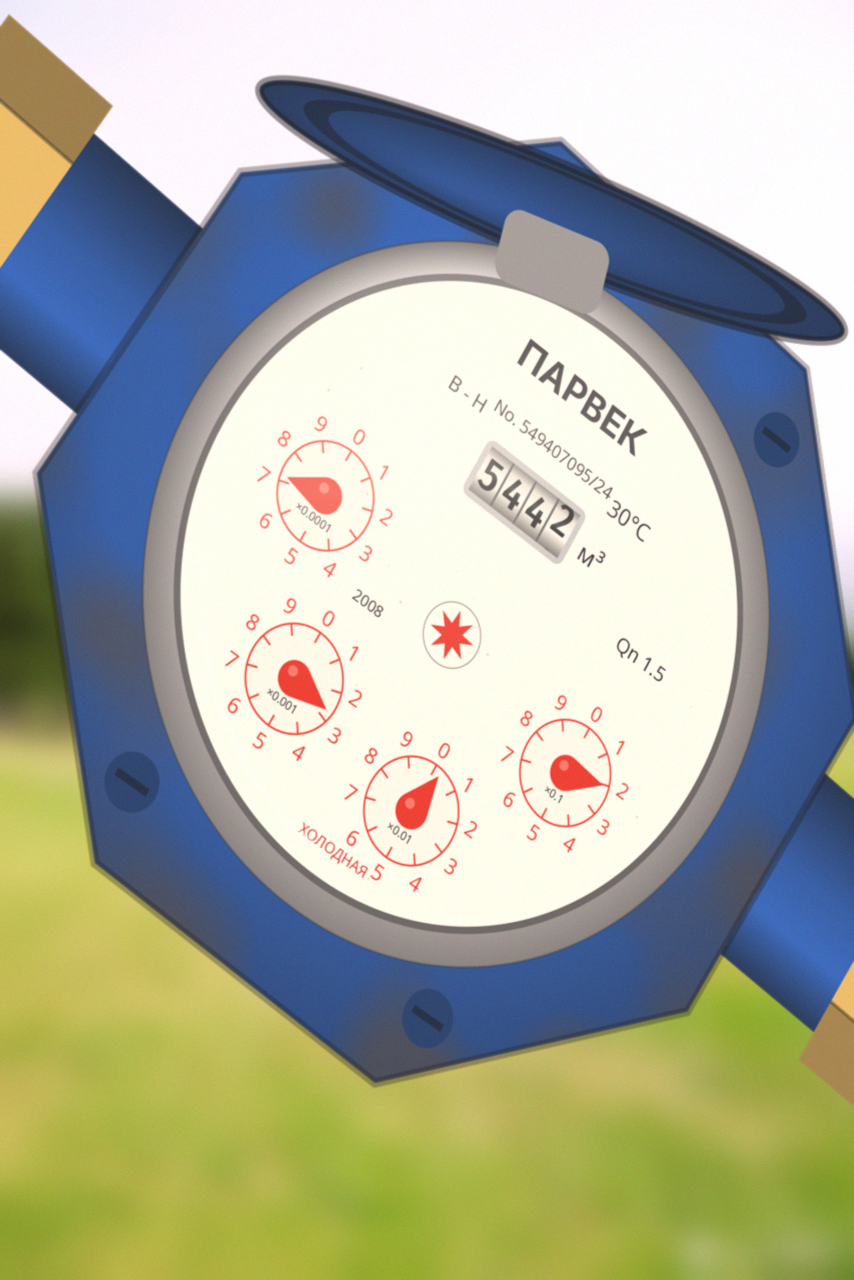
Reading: 5442.2027,m³
